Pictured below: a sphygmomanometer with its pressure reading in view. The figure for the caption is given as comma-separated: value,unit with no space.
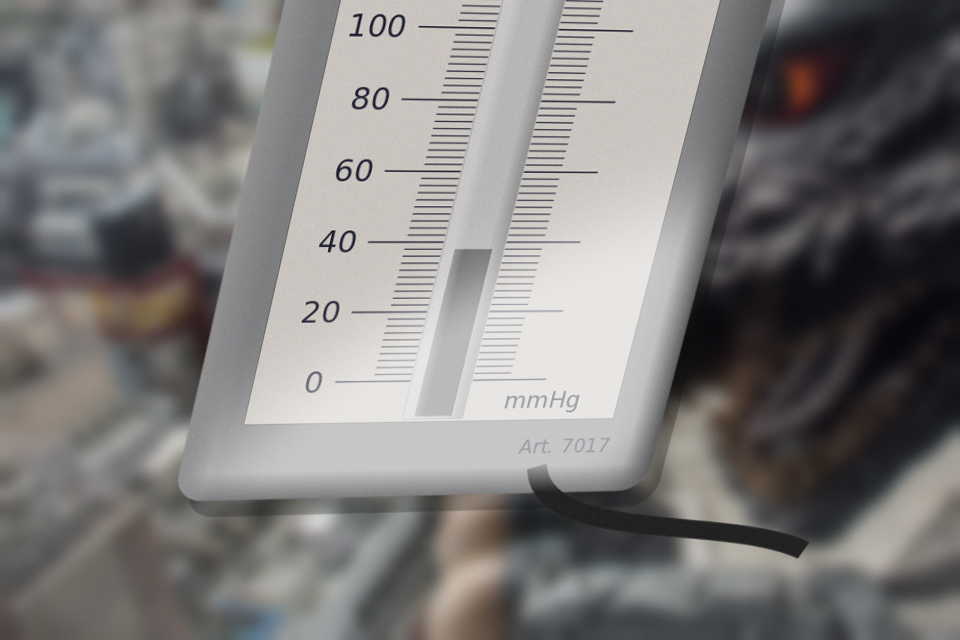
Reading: 38,mmHg
